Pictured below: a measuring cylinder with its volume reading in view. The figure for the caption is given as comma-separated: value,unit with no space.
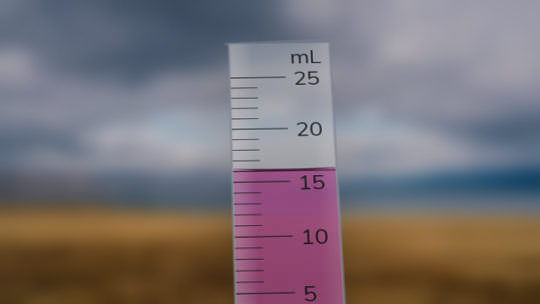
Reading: 16,mL
